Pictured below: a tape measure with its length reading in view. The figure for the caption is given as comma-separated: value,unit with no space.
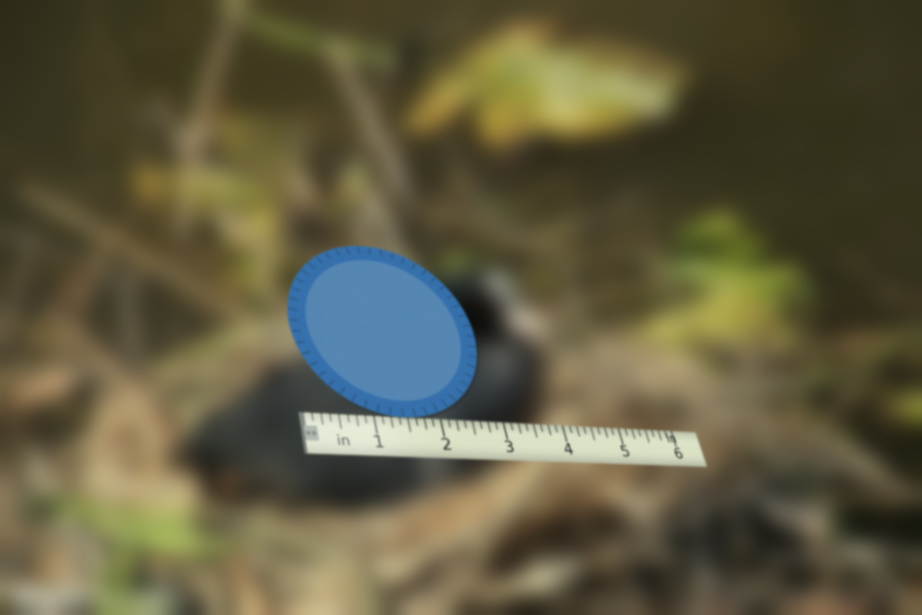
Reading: 2.875,in
